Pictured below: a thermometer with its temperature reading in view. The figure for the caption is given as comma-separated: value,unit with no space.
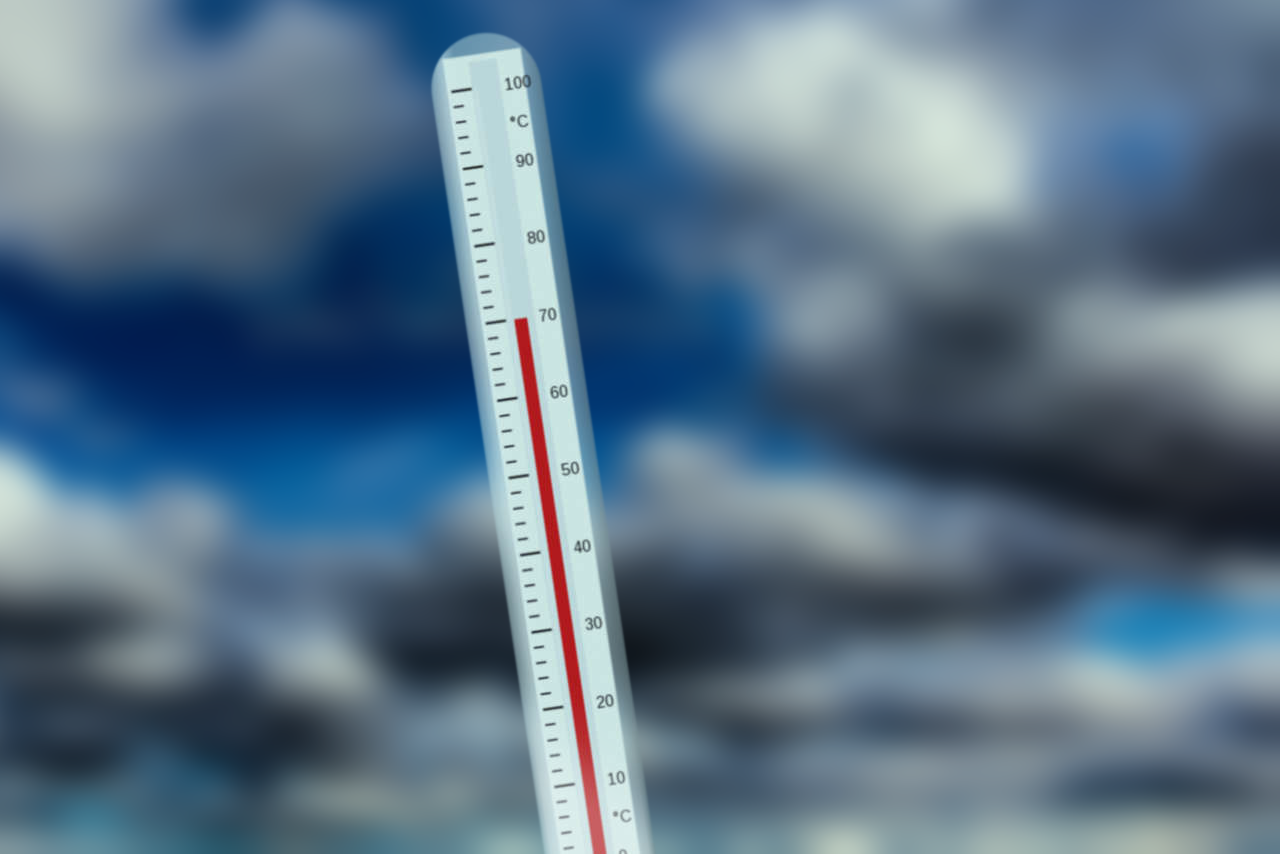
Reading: 70,°C
